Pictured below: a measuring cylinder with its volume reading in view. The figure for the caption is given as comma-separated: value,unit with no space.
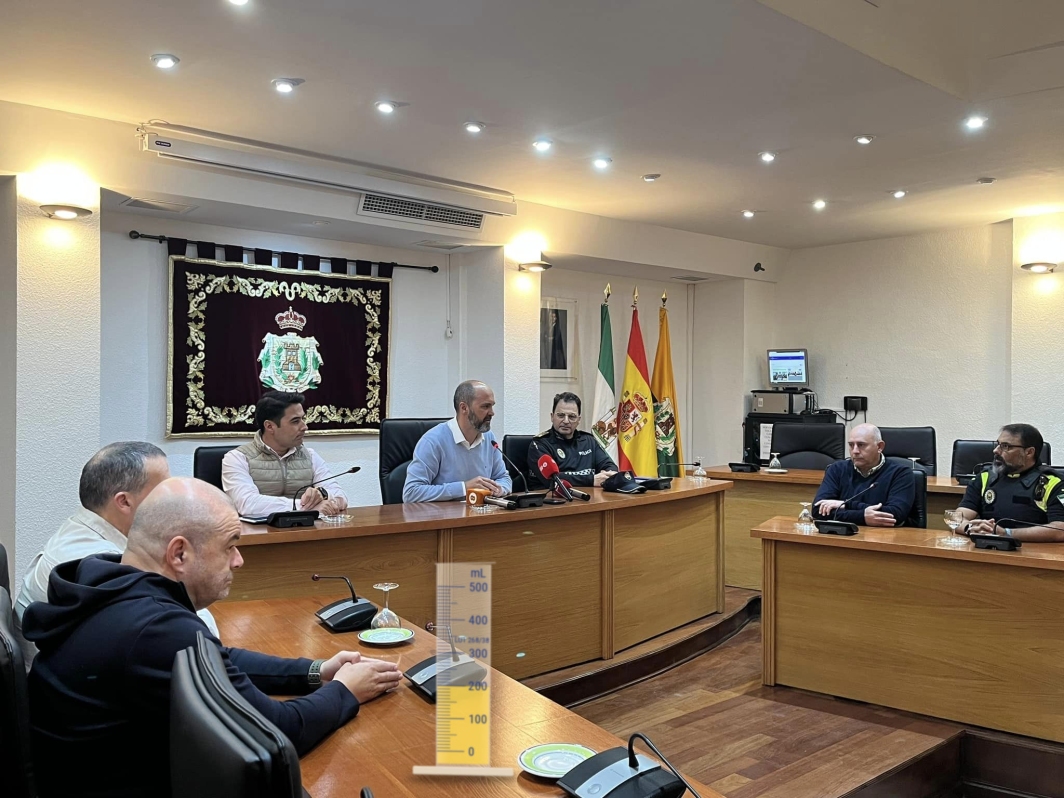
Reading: 200,mL
